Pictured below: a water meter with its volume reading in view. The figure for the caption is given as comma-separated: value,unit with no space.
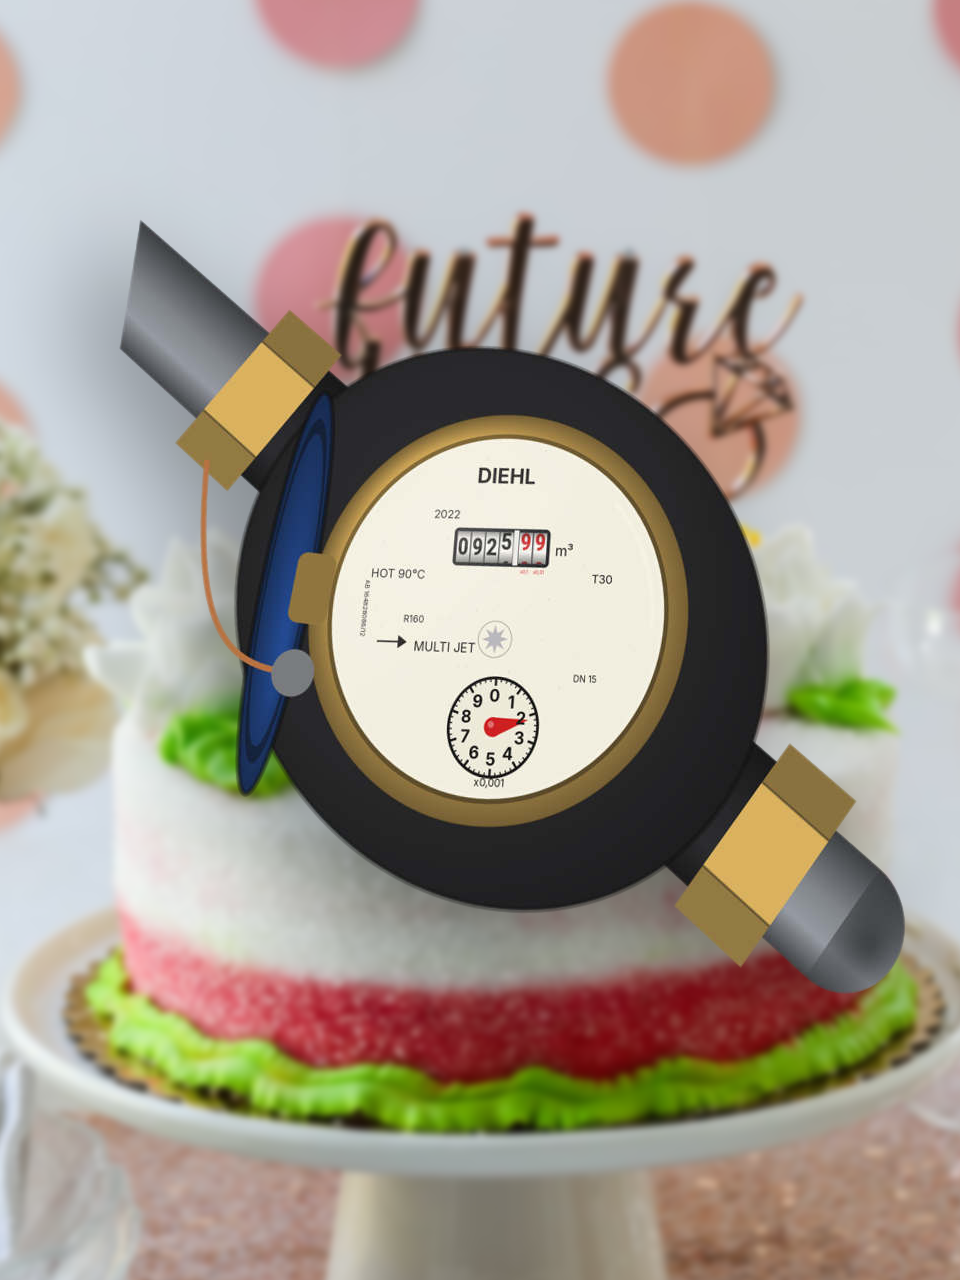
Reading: 925.992,m³
